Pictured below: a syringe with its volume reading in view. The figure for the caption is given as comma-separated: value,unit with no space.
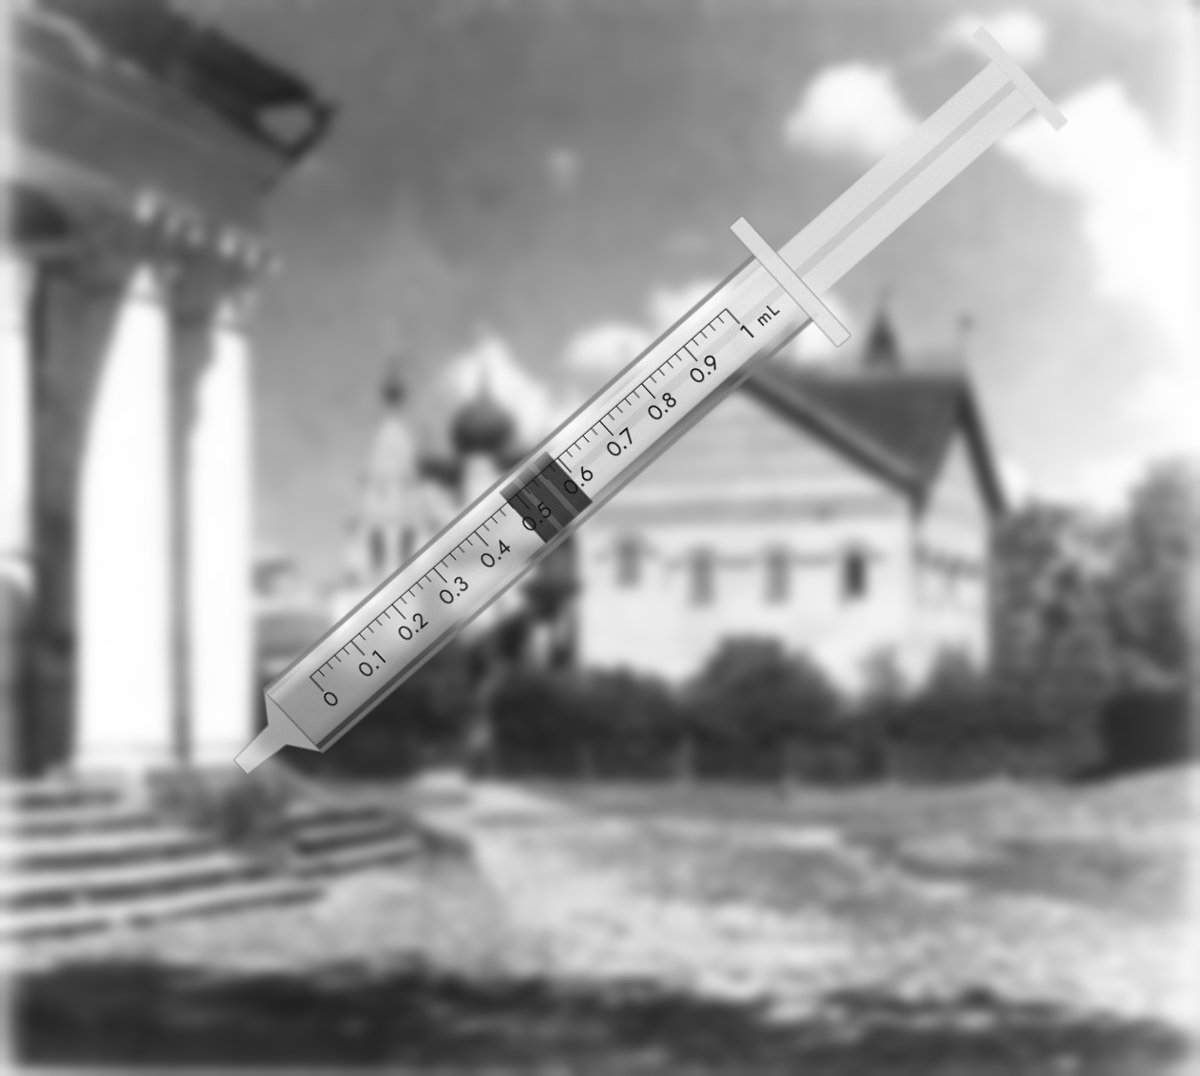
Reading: 0.48,mL
